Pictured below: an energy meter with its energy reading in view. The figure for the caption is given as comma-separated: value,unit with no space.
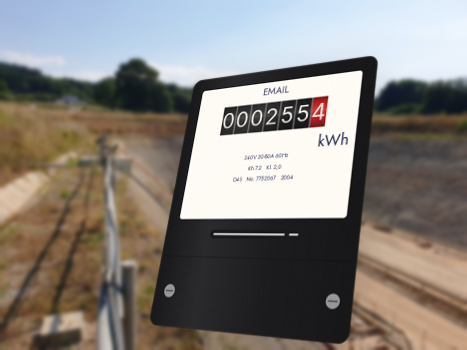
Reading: 255.4,kWh
